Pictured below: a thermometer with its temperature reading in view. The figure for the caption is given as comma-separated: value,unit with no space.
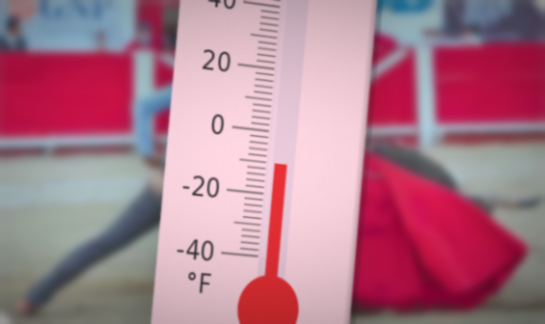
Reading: -10,°F
